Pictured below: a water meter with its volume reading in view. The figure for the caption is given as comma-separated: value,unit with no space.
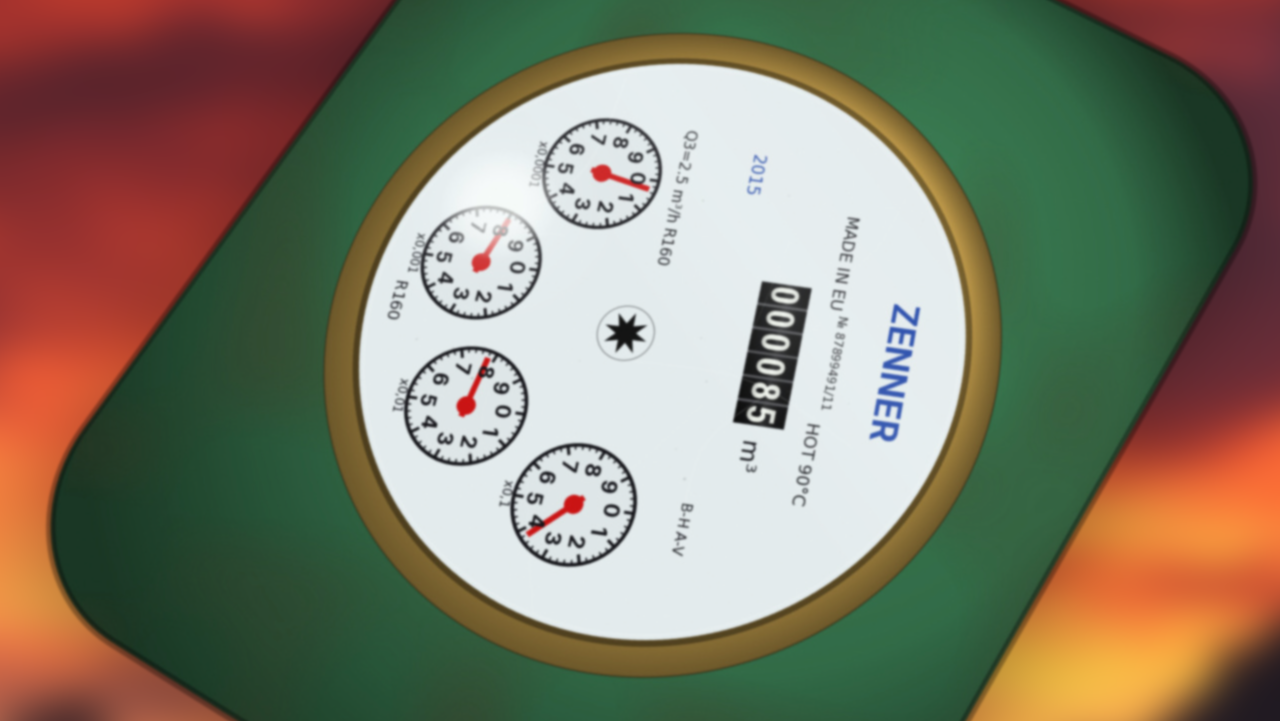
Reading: 85.3780,m³
